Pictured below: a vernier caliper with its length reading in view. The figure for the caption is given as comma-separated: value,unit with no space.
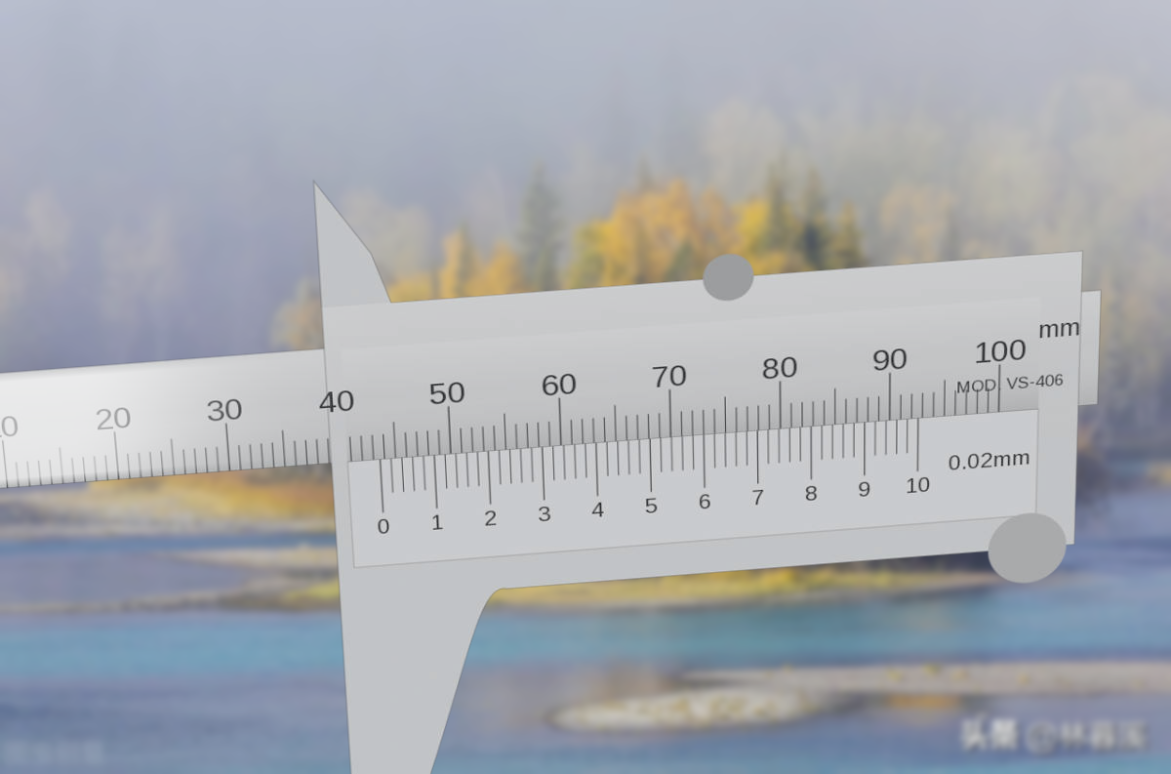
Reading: 43.6,mm
